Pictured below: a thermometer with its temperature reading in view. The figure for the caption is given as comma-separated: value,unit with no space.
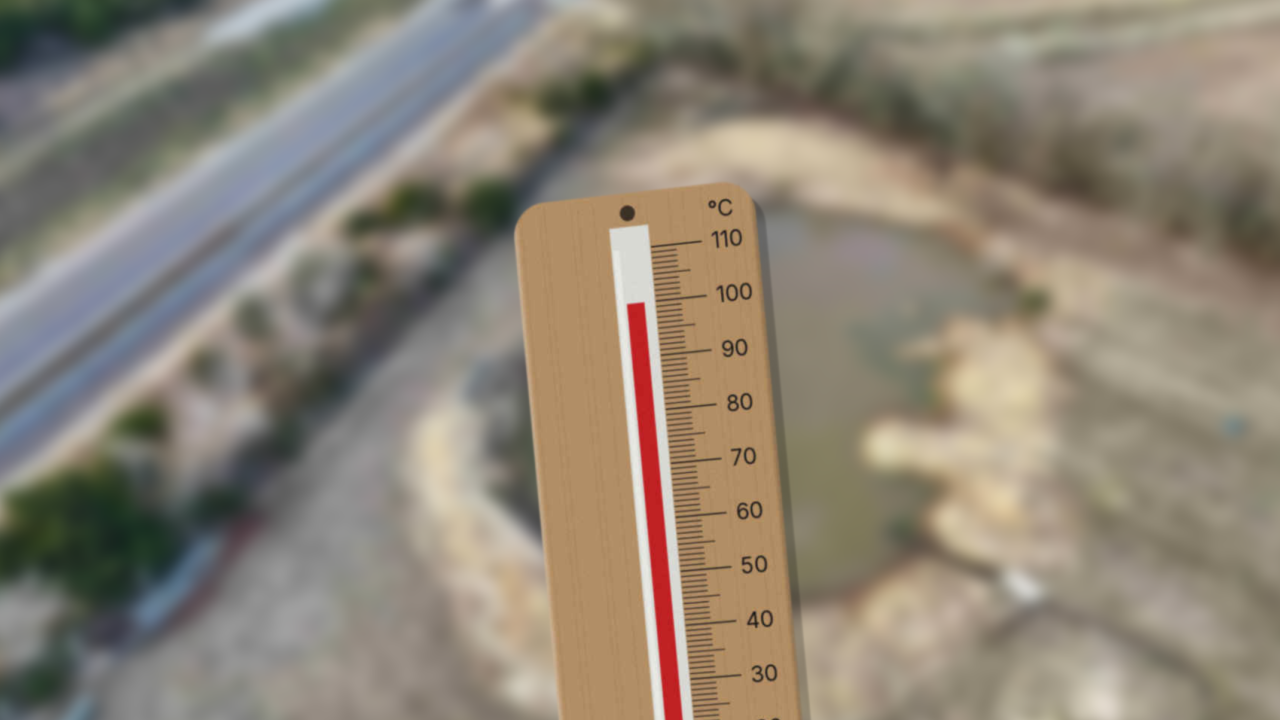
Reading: 100,°C
